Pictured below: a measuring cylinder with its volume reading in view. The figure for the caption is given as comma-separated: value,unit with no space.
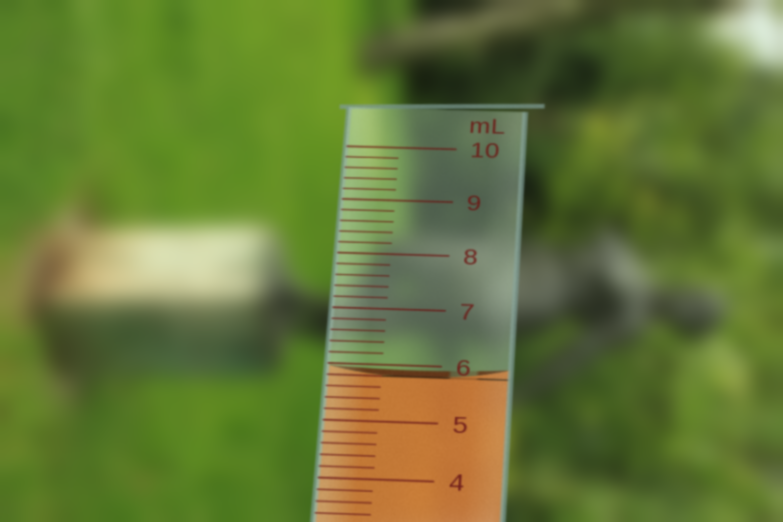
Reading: 5.8,mL
